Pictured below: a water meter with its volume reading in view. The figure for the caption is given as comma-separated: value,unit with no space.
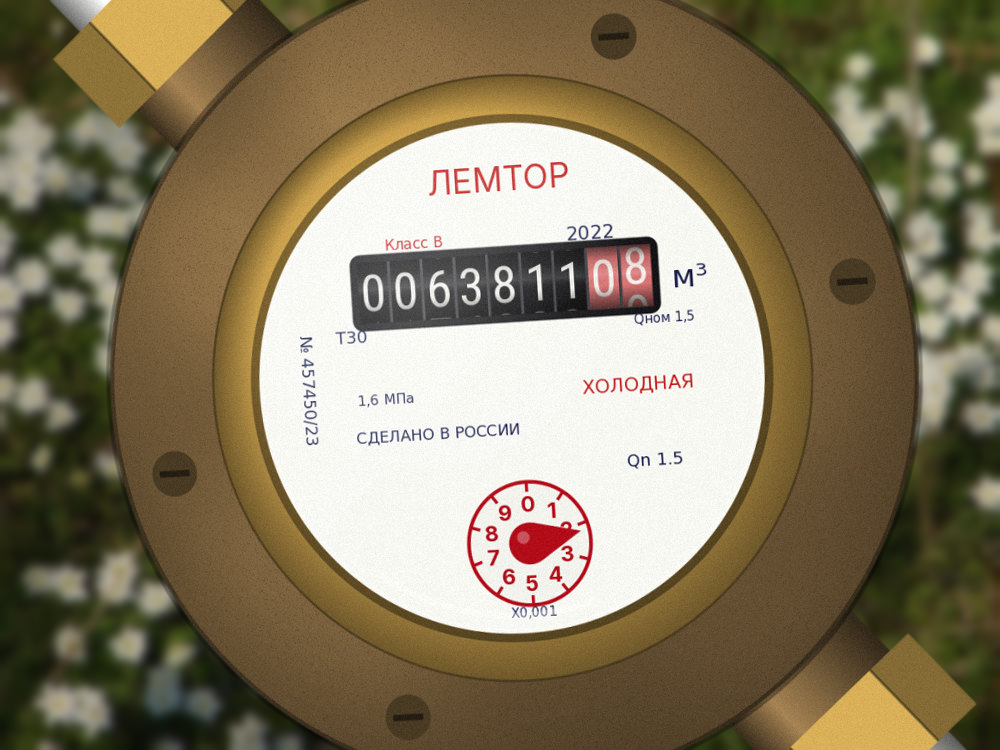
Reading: 63811.082,m³
